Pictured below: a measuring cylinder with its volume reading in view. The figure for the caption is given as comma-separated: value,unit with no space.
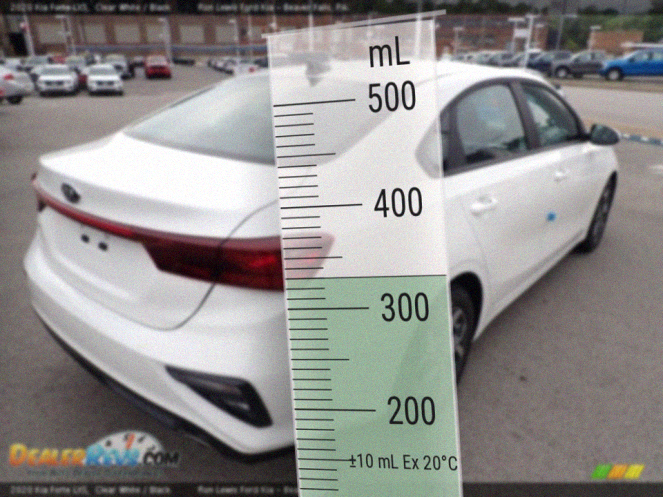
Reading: 330,mL
